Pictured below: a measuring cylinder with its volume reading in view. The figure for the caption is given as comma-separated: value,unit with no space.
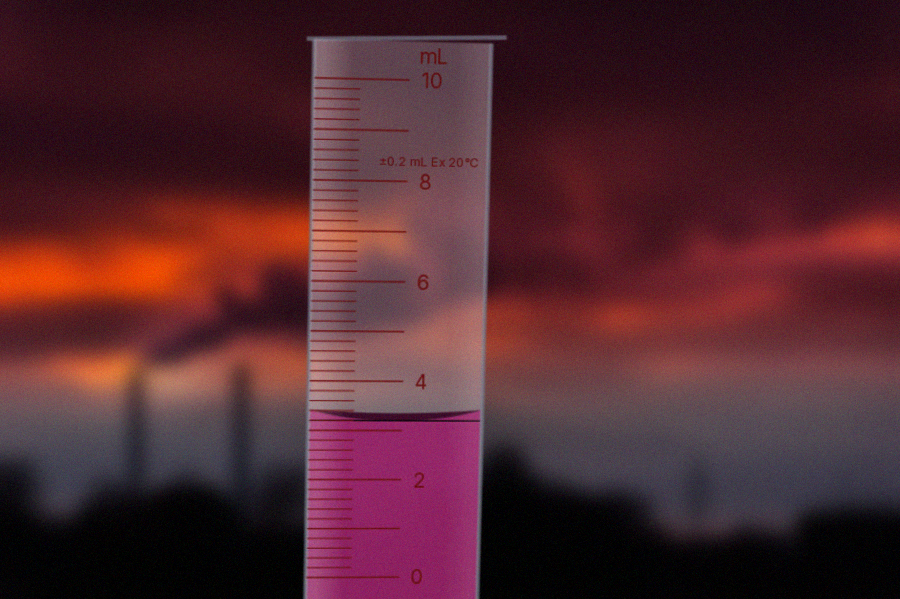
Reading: 3.2,mL
